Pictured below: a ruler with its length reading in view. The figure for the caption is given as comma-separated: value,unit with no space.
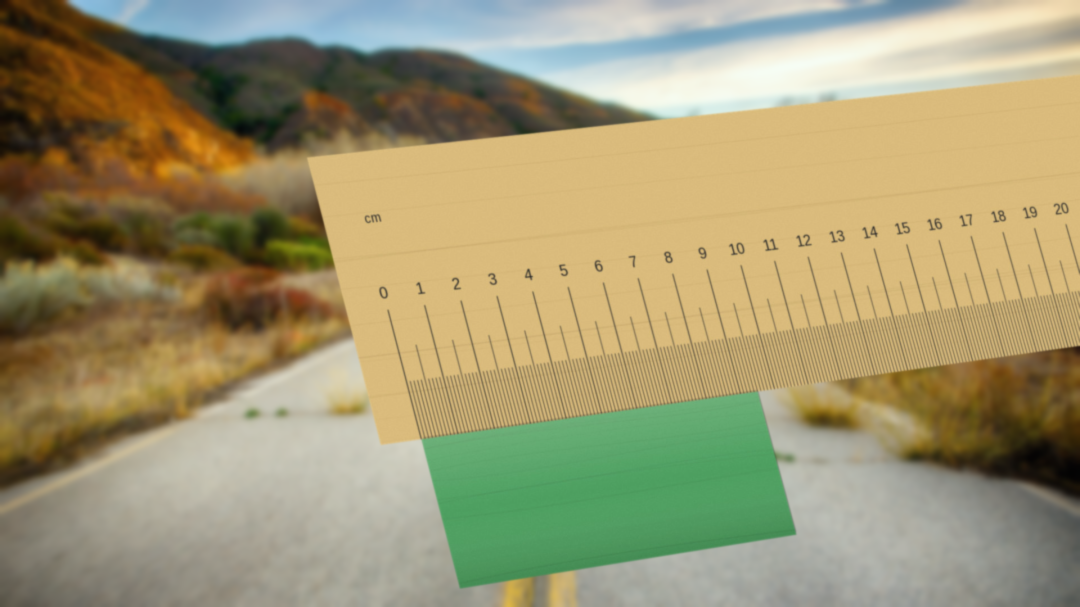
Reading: 9.5,cm
